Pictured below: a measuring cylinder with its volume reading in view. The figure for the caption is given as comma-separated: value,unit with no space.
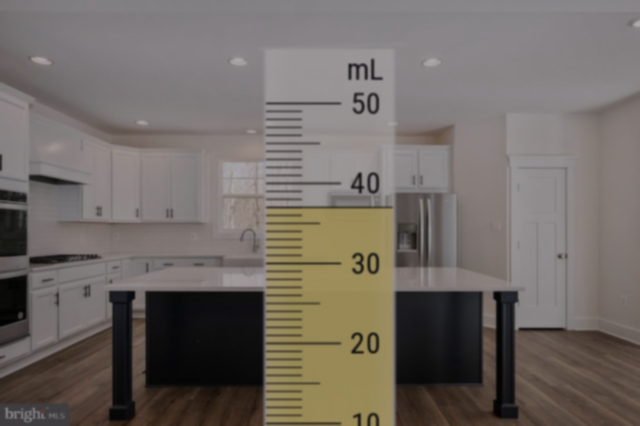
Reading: 37,mL
